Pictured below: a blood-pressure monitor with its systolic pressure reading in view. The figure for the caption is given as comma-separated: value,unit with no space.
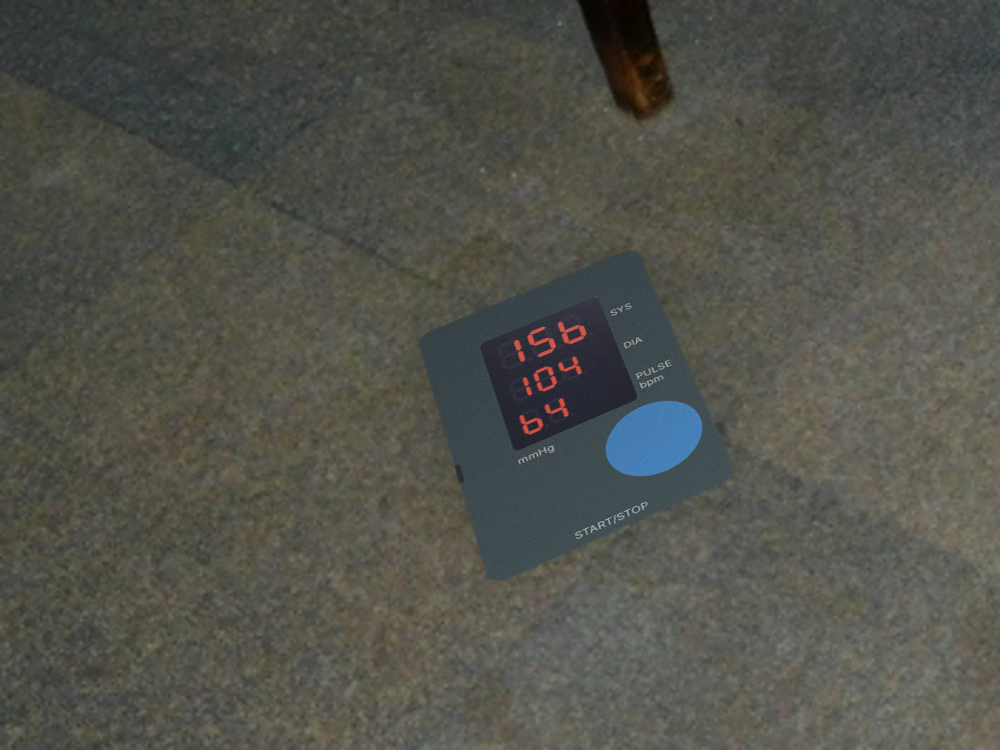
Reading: 156,mmHg
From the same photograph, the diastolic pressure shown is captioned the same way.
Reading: 104,mmHg
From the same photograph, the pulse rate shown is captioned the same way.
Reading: 64,bpm
